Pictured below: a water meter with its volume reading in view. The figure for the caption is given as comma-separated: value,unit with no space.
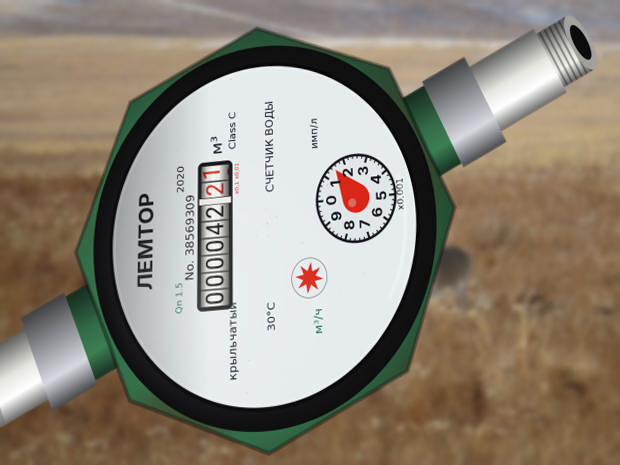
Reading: 42.211,m³
